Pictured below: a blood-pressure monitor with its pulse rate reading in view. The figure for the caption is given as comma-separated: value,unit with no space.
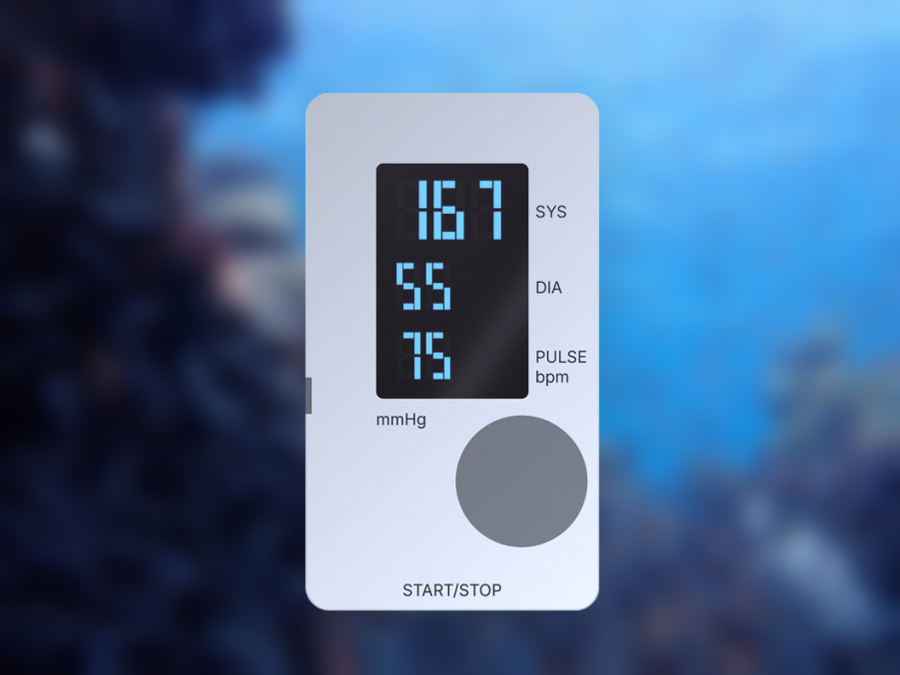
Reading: 75,bpm
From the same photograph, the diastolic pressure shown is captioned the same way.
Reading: 55,mmHg
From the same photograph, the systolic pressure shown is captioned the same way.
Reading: 167,mmHg
